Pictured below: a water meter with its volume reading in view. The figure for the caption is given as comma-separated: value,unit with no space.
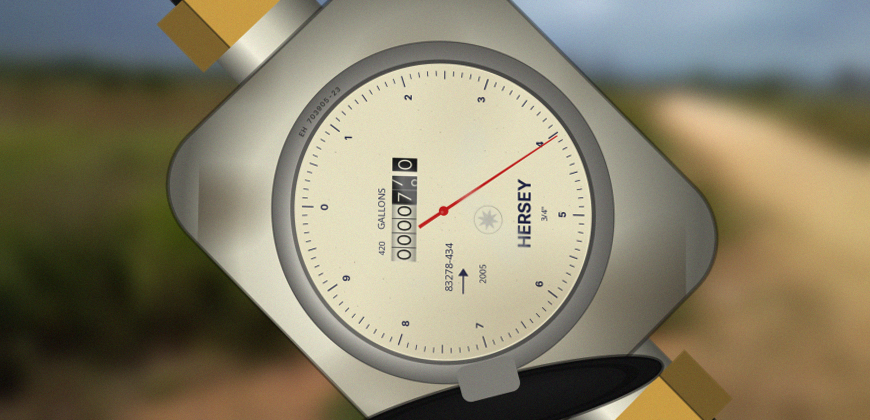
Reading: 774.0,gal
